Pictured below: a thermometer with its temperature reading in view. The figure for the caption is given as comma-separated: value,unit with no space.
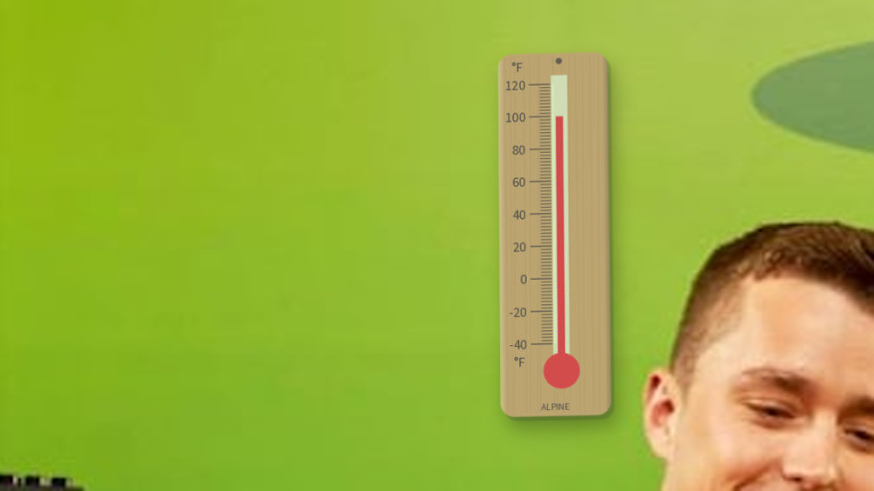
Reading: 100,°F
